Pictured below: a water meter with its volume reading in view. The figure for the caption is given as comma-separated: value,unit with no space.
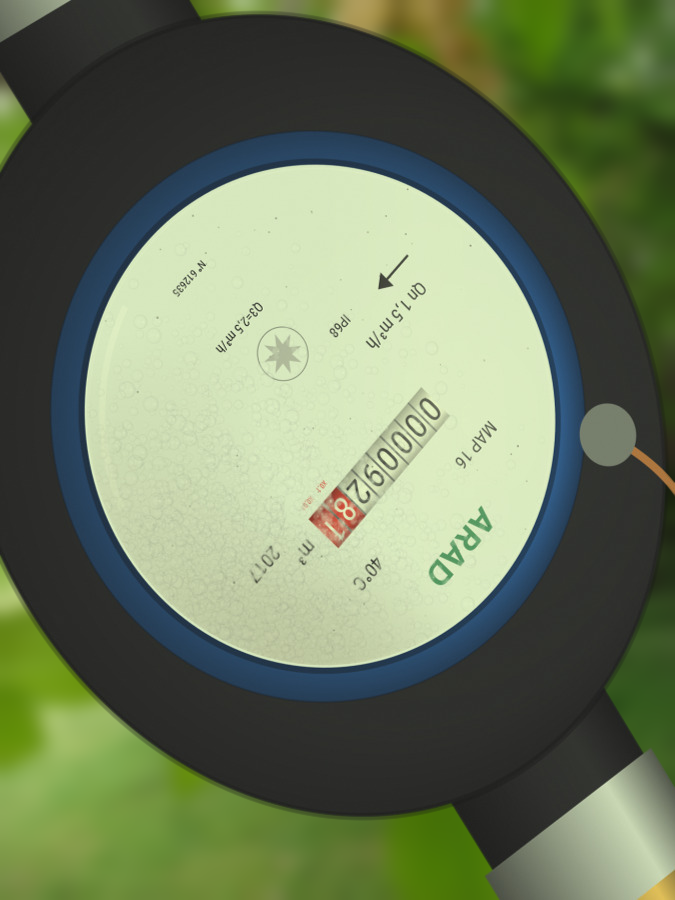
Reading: 92.81,m³
